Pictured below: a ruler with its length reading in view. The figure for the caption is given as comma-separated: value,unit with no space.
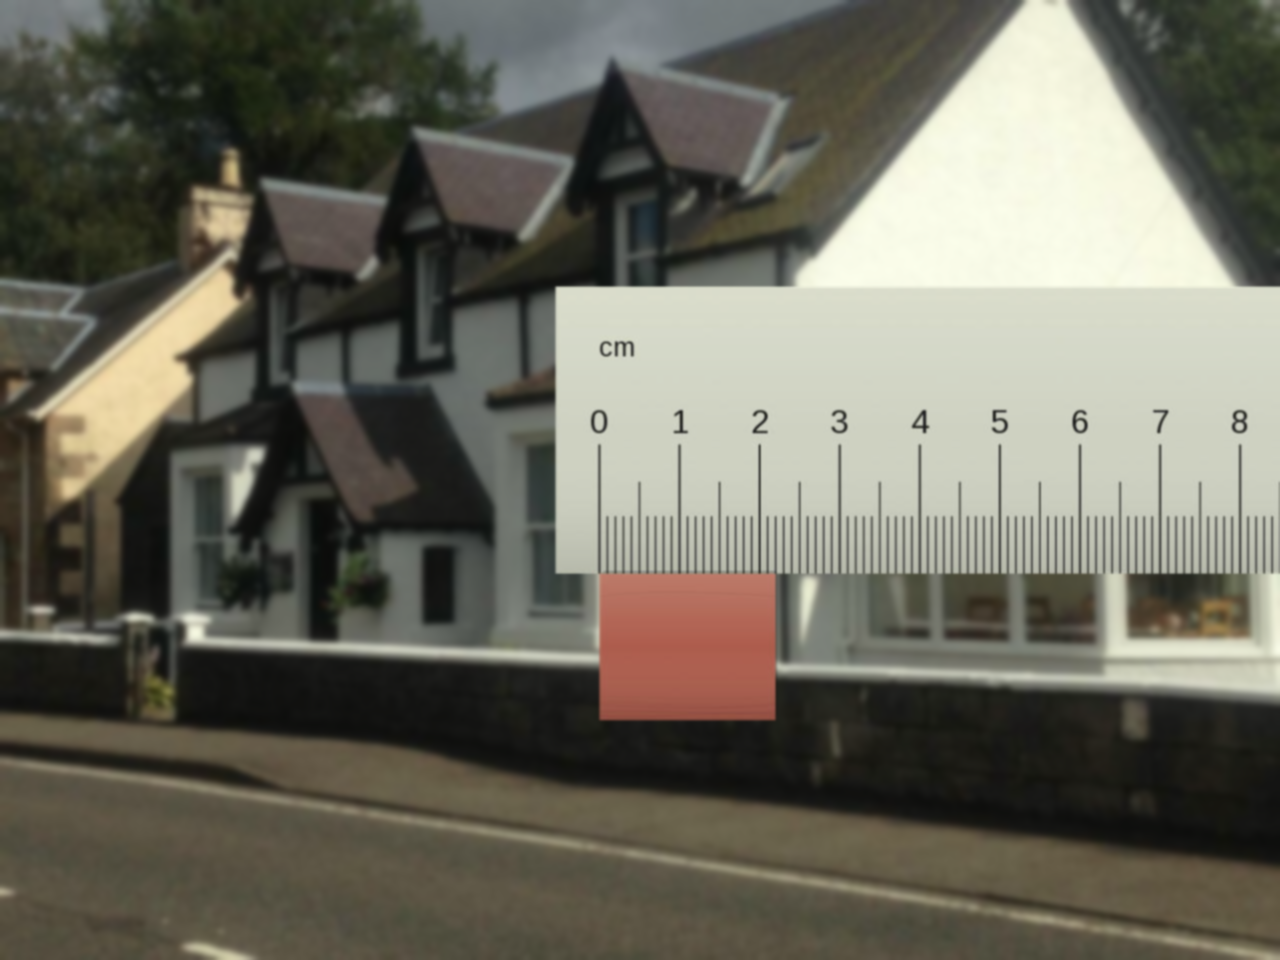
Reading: 2.2,cm
